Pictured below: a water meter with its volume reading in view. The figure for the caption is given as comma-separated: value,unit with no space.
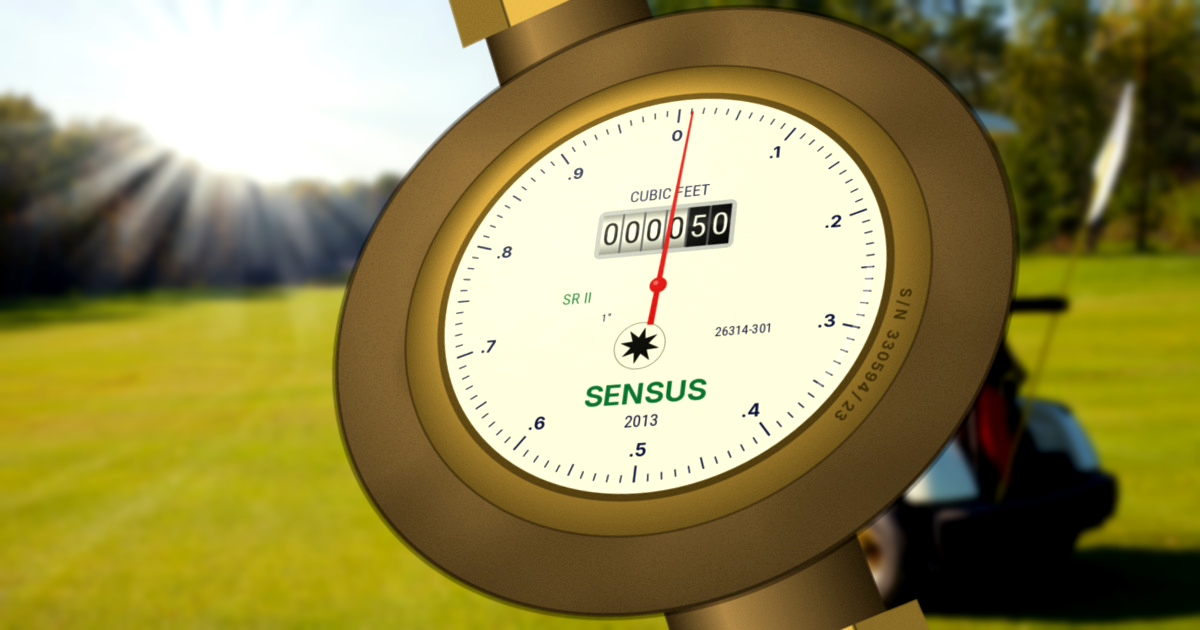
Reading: 50.01,ft³
